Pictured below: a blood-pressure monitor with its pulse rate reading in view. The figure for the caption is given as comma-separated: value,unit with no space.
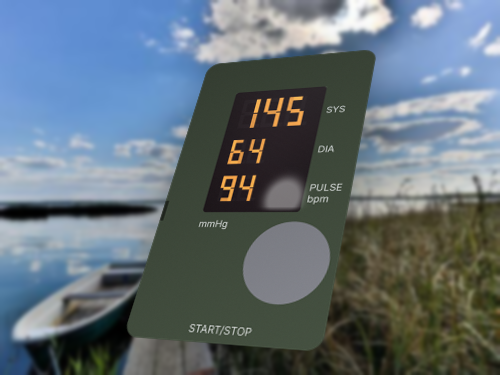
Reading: 94,bpm
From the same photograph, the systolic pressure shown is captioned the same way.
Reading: 145,mmHg
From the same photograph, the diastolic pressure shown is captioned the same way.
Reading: 64,mmHg
